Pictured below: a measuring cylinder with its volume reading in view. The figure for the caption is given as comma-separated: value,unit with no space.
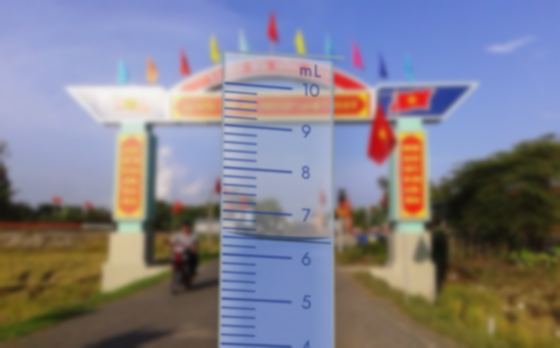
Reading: 6.4,mL
